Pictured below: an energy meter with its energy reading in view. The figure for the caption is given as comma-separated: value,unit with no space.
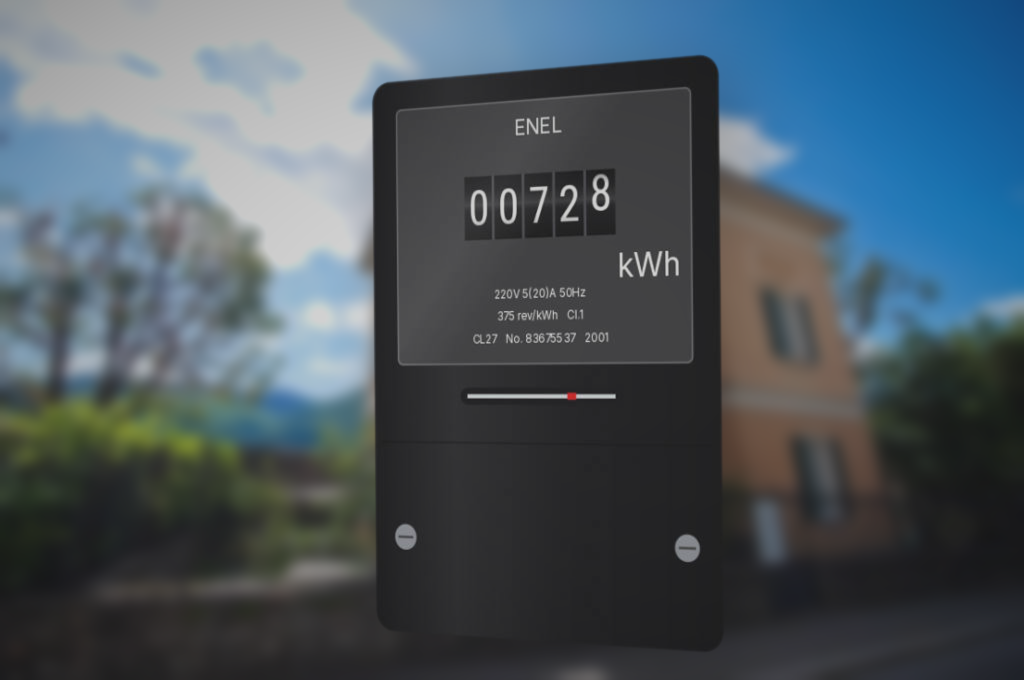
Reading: 728,kWh
